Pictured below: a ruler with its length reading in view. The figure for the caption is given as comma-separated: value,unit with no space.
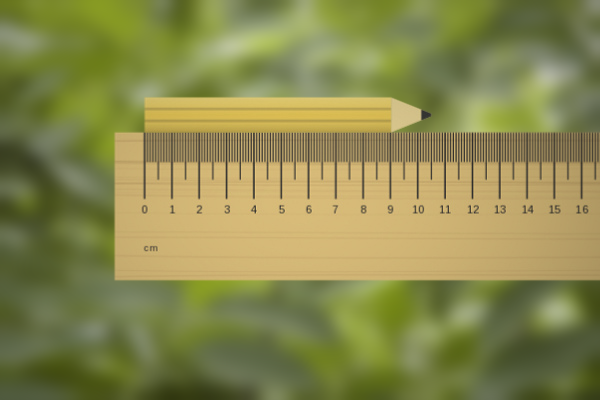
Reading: 10.5,cm
